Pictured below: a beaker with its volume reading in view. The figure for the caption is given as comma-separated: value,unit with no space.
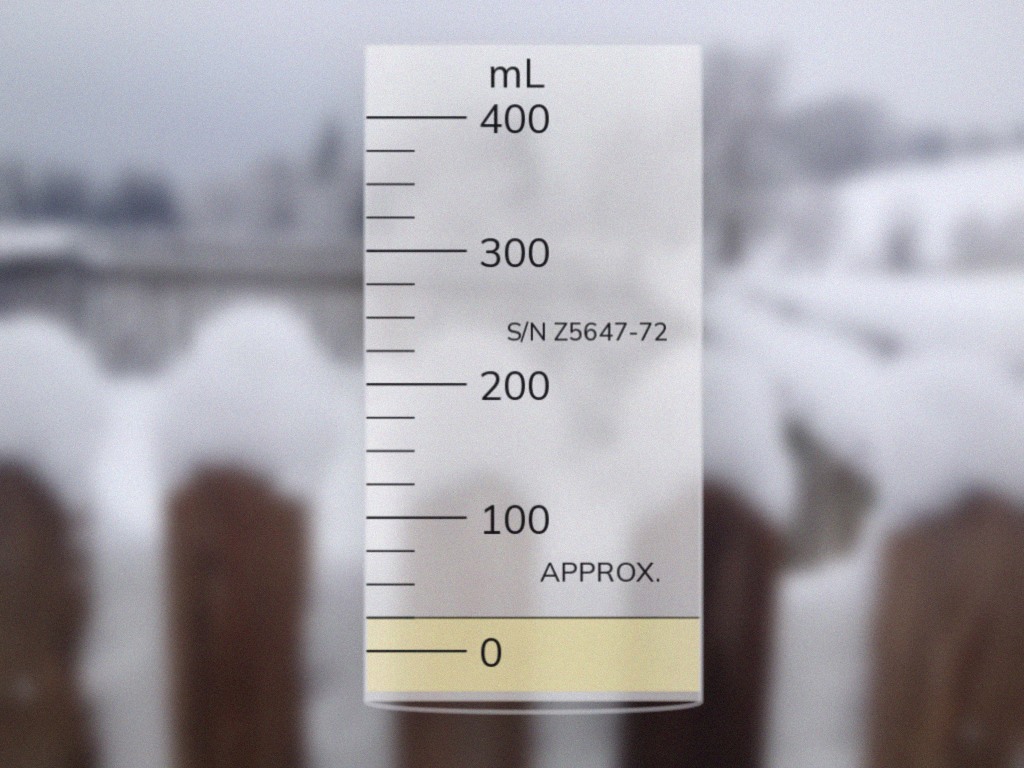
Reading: 25,mL
